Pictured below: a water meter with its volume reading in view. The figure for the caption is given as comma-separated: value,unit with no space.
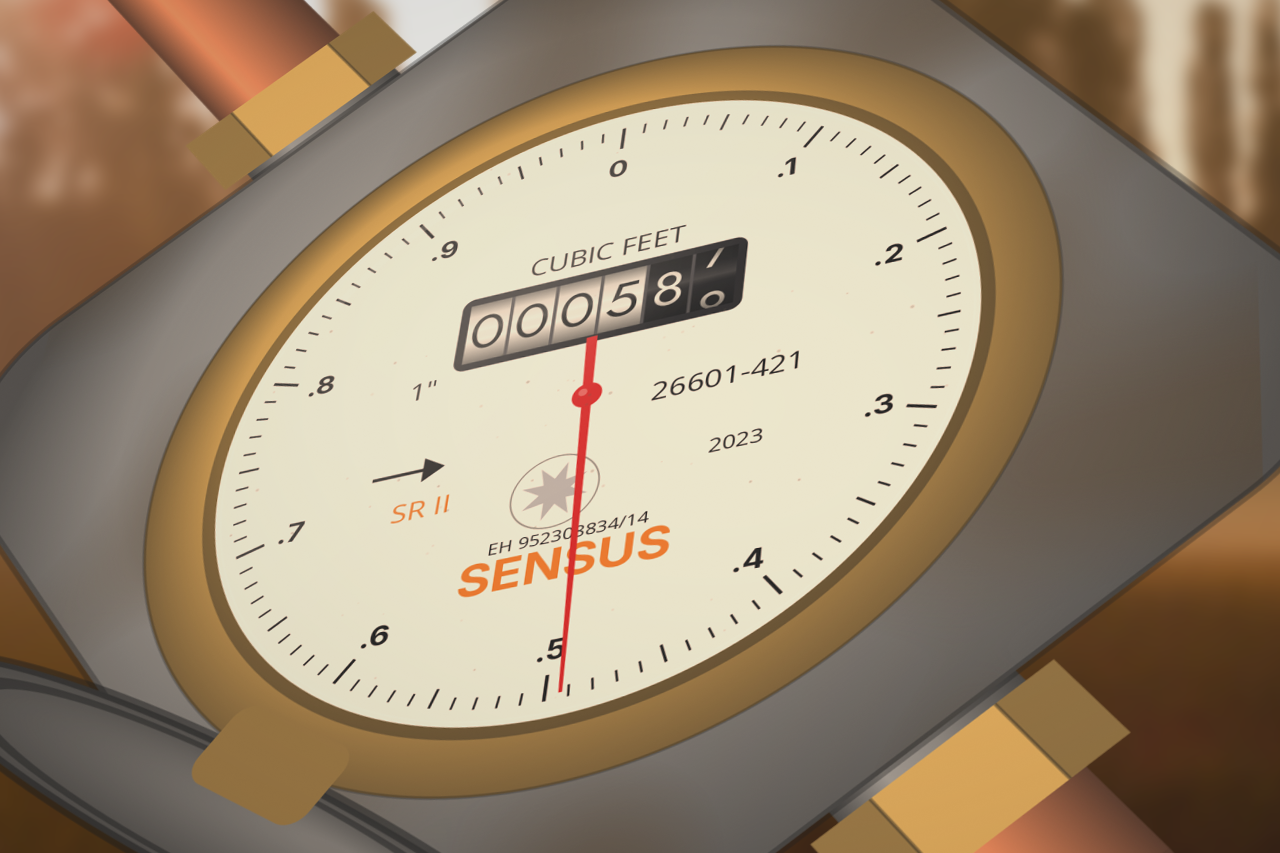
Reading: 587.49,ft³
